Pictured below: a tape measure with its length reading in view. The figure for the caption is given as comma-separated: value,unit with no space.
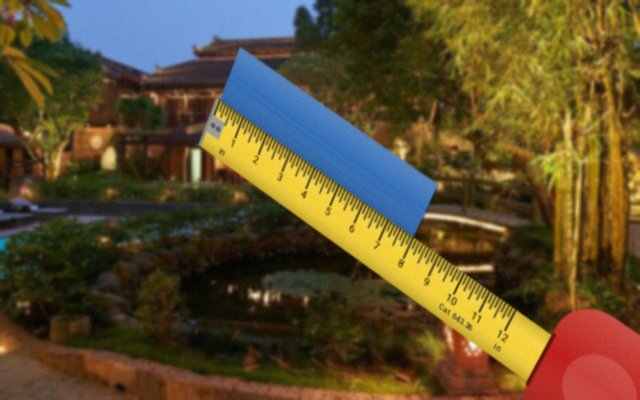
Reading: 8,in
